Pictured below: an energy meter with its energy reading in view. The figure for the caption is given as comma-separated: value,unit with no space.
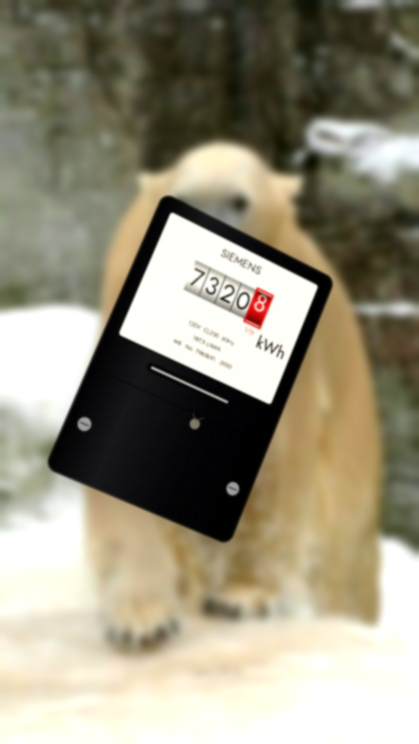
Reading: 7320.8,kWh
